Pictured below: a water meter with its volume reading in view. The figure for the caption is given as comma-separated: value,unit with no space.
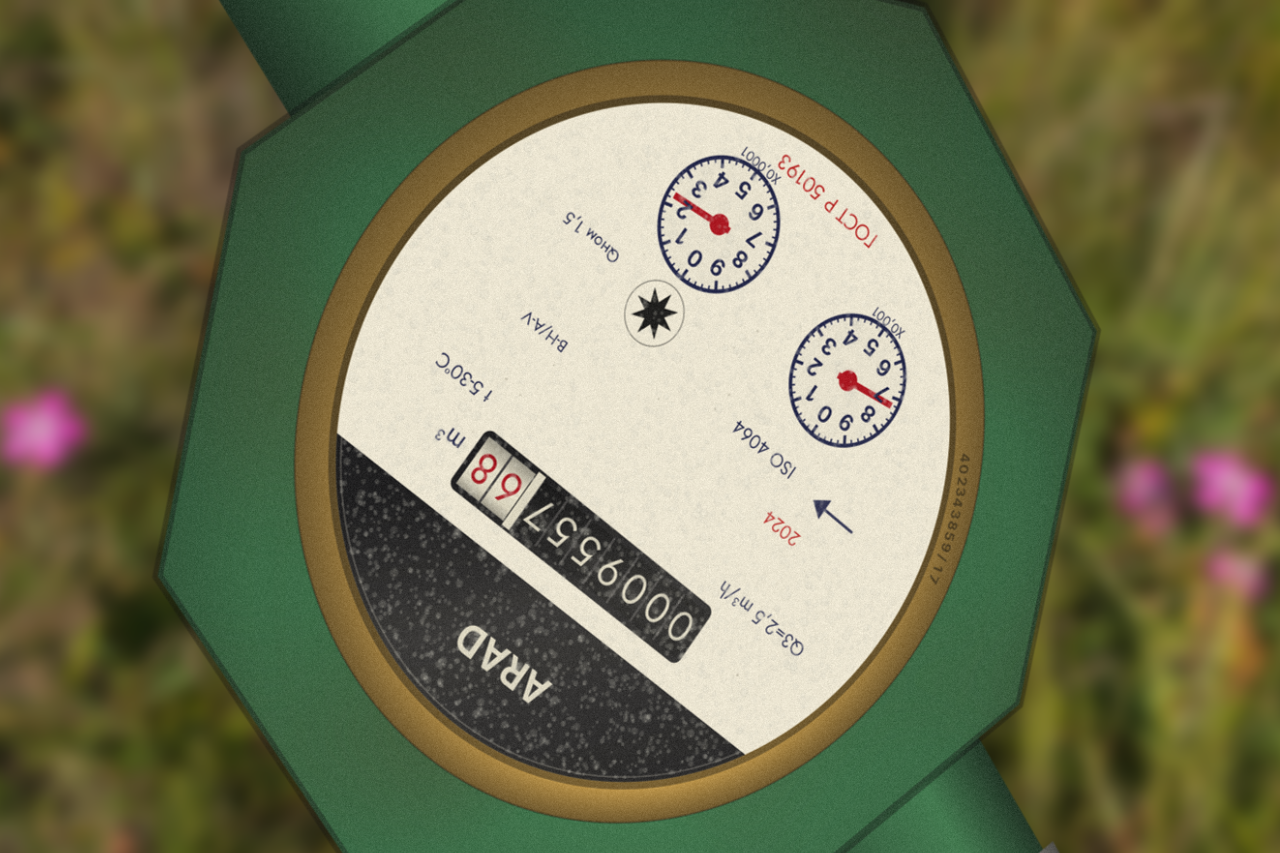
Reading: 9557.6872,m³
